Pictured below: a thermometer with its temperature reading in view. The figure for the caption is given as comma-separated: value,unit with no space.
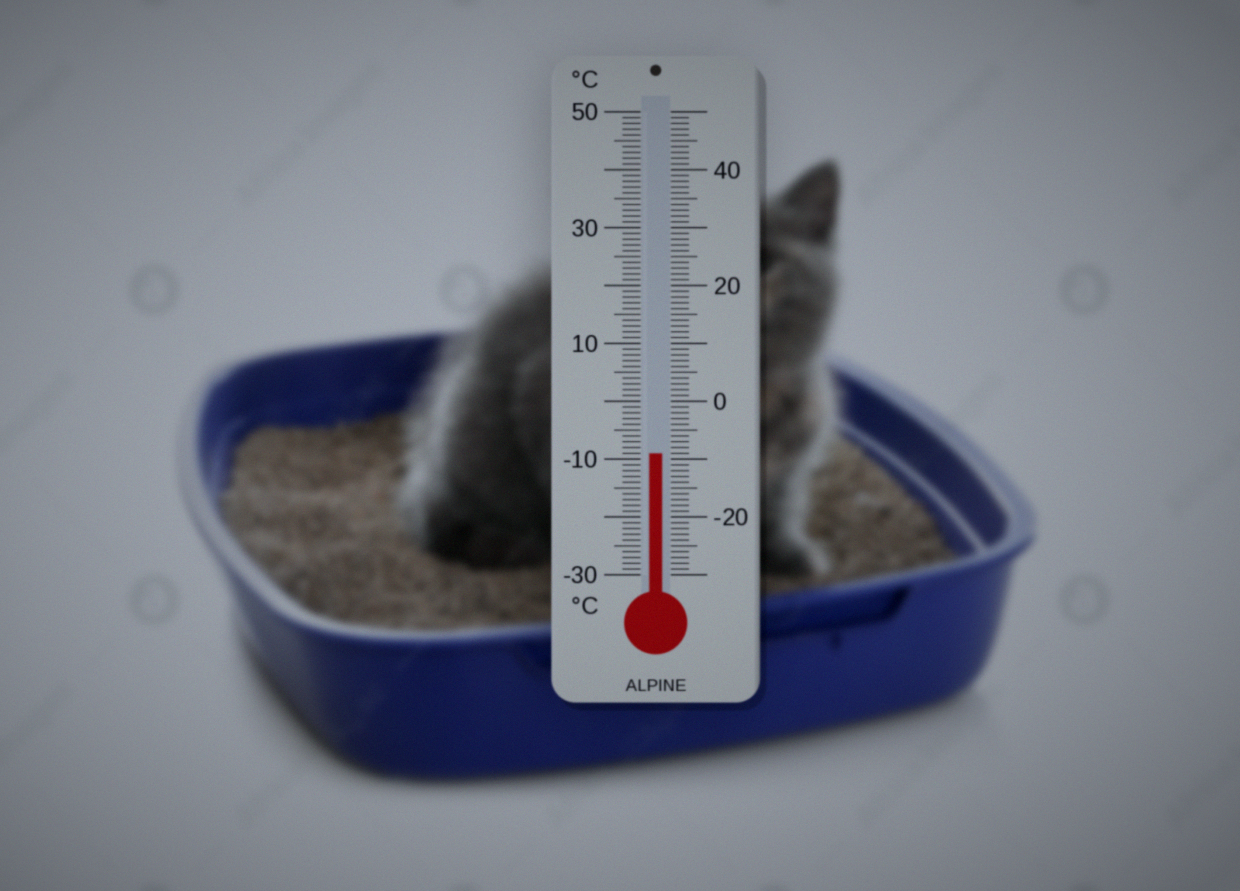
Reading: -9,°C
